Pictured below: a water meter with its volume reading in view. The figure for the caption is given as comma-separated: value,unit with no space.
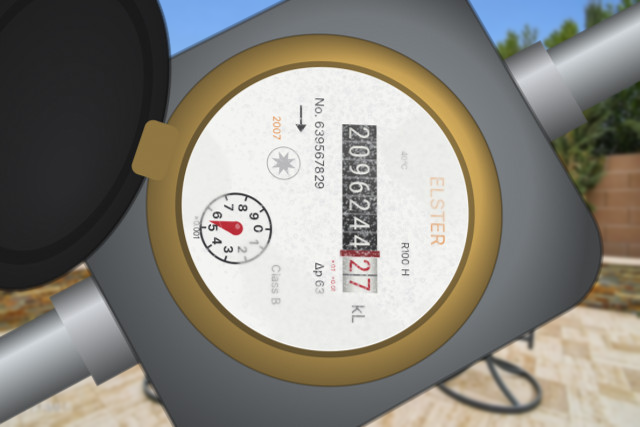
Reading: 2096244.275,kL
